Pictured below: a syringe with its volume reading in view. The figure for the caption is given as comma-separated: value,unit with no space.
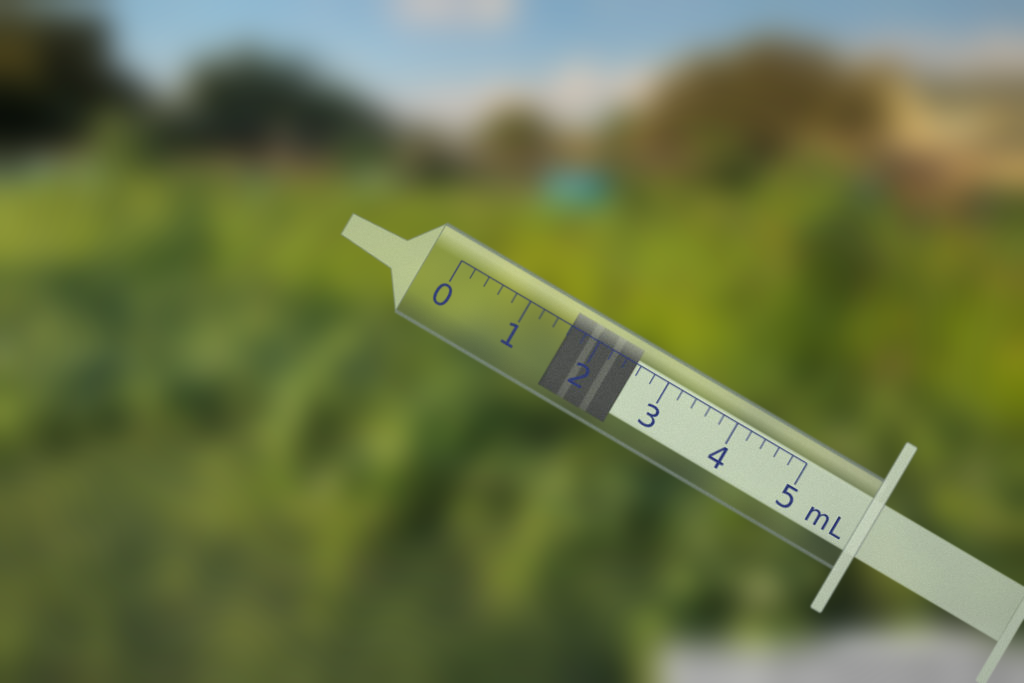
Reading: 1.6,mL
